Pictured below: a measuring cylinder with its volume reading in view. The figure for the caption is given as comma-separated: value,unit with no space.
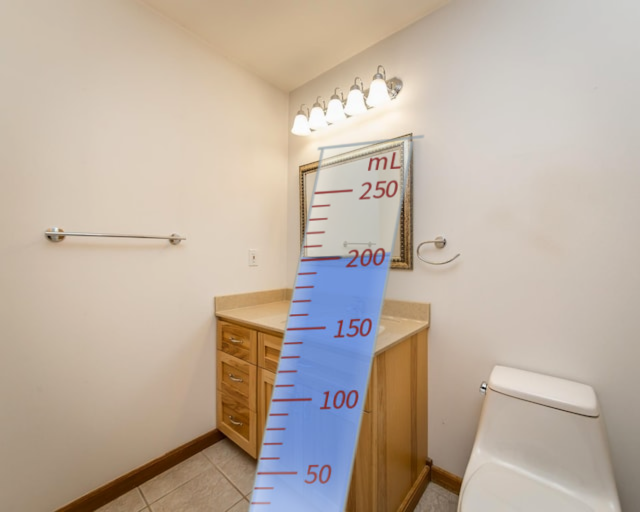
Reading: 200,mL
